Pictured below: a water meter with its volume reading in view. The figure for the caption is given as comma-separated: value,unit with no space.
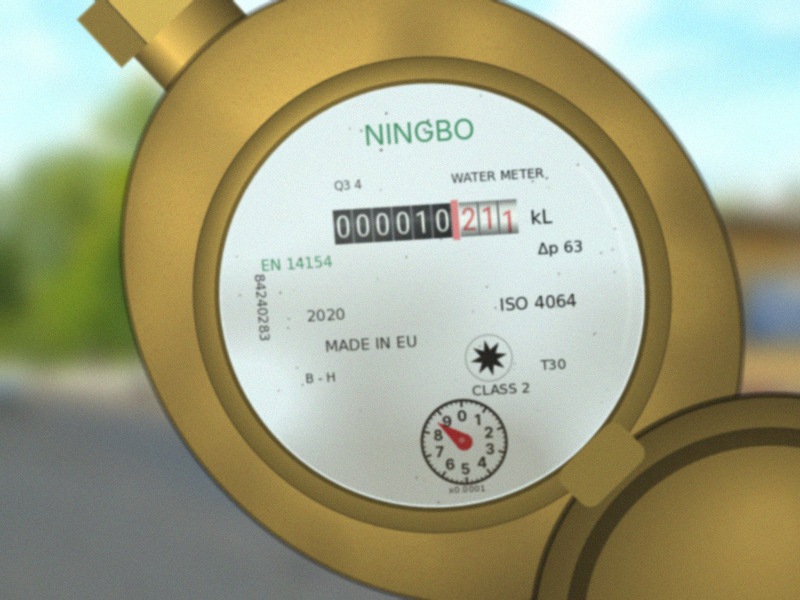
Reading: 10.2108,kL
